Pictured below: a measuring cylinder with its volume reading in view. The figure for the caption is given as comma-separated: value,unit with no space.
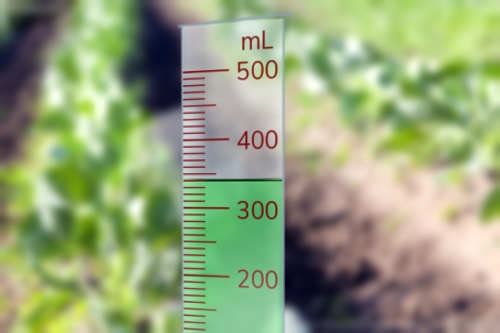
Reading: 340,mL
